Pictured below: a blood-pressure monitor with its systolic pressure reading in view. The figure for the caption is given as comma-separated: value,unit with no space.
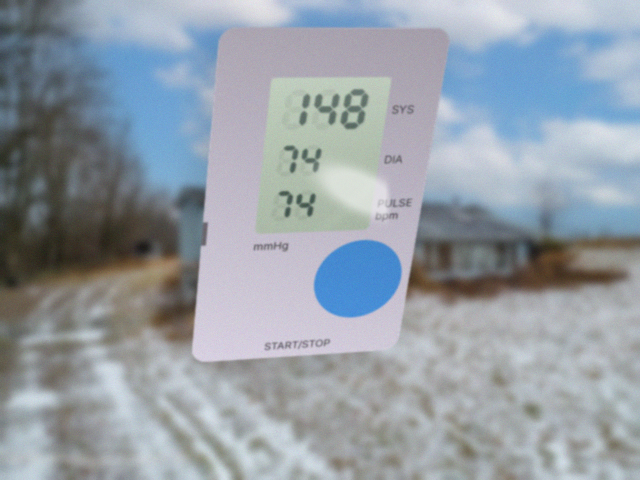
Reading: 148,mmHg
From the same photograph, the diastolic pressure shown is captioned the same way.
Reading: 74,mmHg
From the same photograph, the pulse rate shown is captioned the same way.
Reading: 74,bpm
